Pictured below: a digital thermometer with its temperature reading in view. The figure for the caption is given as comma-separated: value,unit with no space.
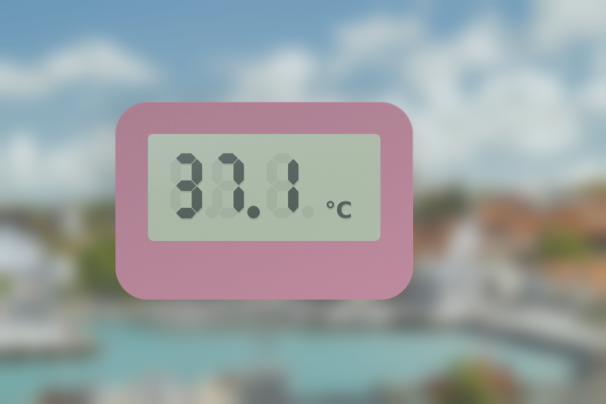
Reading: 37.1,°C
